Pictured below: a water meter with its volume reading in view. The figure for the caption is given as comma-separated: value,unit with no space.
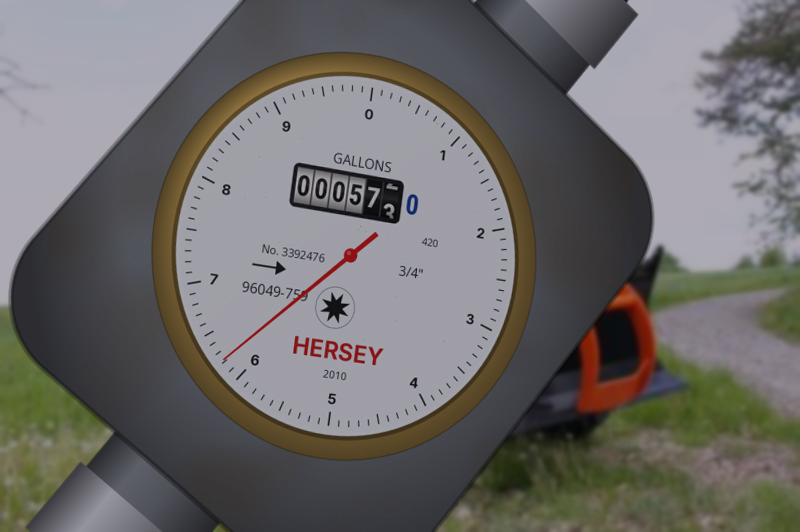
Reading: 5726.2,gal
